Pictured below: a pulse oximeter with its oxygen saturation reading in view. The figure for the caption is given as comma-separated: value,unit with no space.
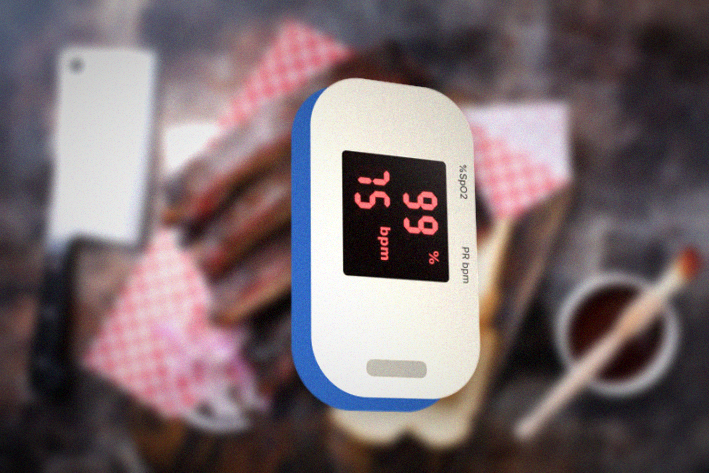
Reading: 99,%
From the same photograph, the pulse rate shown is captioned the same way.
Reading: 75,bpm
